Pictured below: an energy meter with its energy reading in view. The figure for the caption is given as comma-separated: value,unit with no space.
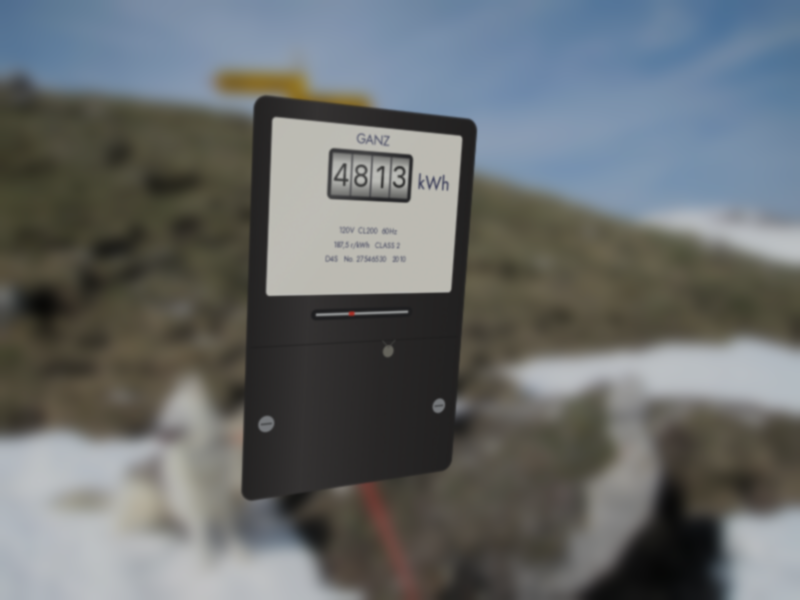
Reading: 4813,kWh
